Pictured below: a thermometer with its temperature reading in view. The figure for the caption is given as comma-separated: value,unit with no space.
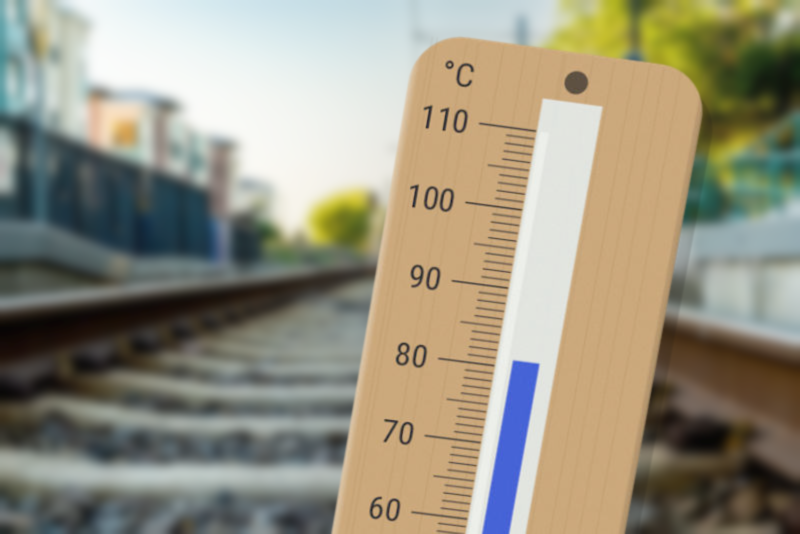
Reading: 81,°C
